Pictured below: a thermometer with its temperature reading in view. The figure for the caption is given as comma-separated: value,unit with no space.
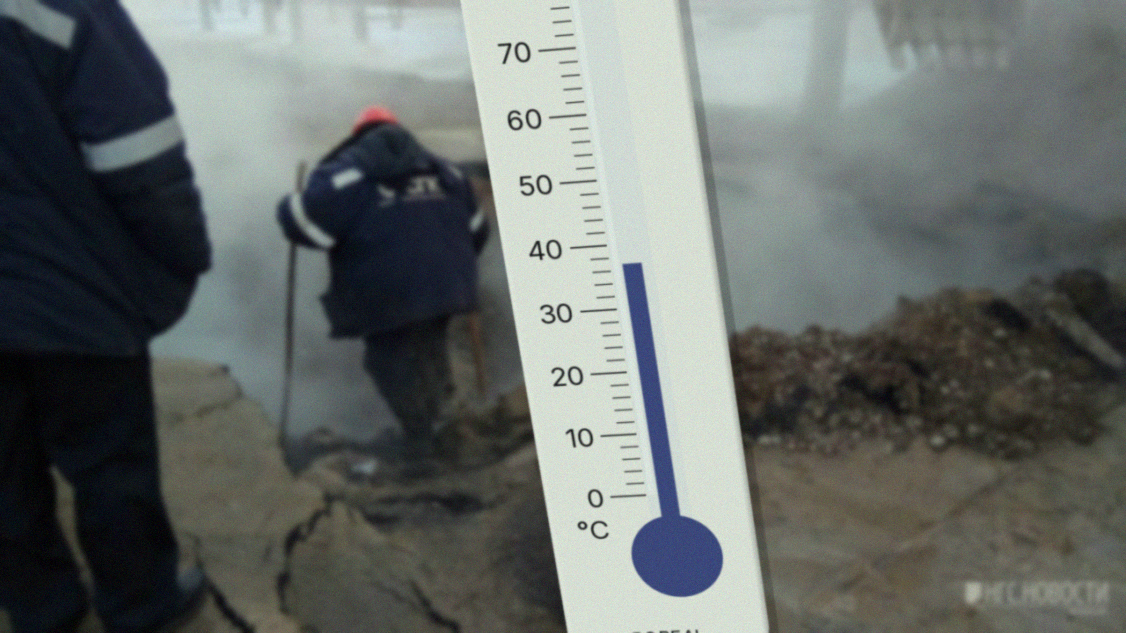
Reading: 37,°C
